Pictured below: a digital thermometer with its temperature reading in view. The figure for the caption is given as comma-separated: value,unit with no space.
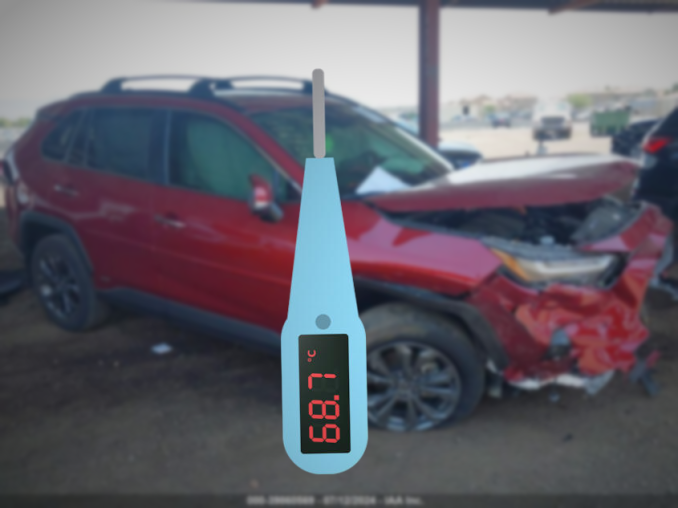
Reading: 68.7,°C
